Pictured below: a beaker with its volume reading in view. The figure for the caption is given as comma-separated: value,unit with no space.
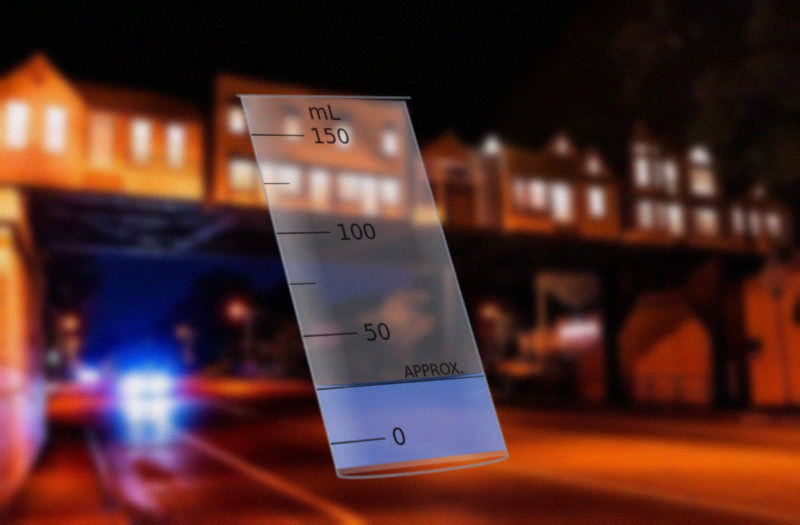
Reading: 25,mL
